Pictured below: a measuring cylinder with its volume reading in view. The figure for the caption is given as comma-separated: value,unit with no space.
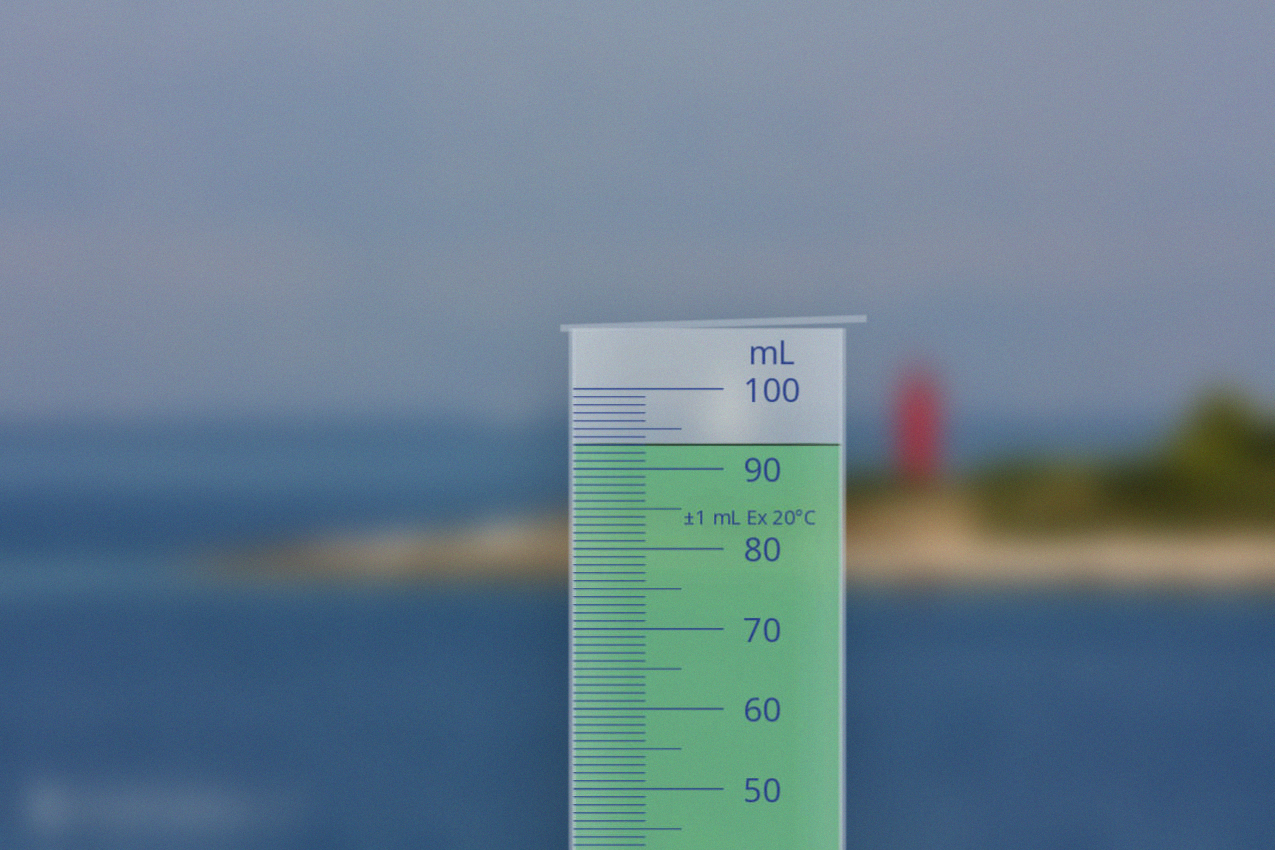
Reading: 93,mL
